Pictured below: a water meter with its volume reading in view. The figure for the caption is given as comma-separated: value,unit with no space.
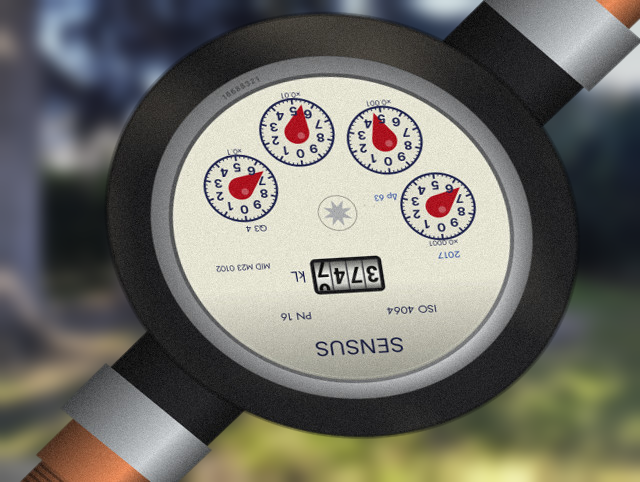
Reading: 3746.6546,kL
